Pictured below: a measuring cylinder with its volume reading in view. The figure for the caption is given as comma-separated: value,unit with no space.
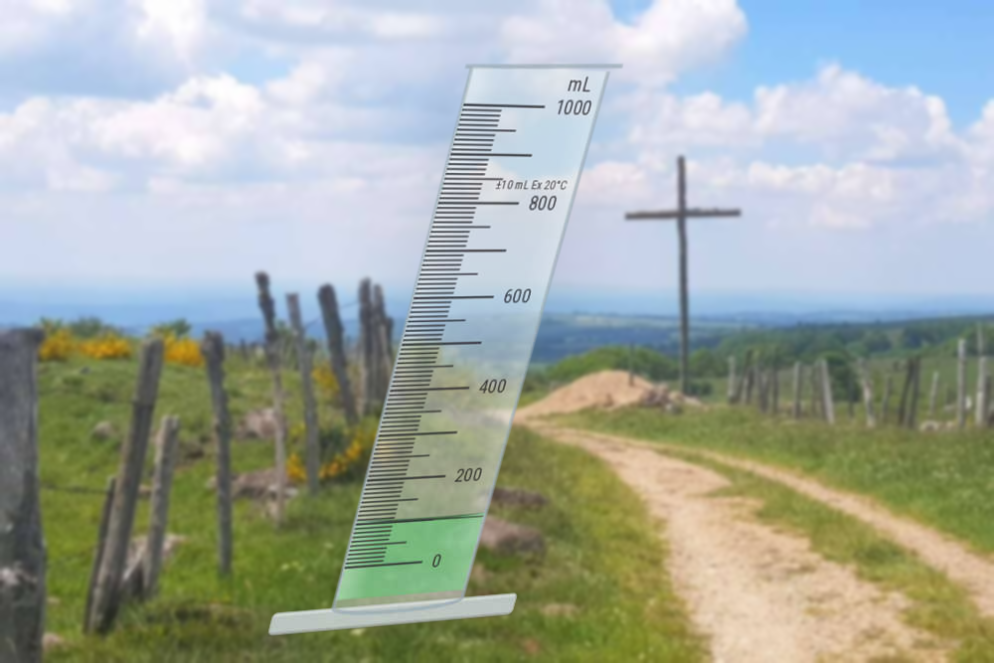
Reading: 100,mL
